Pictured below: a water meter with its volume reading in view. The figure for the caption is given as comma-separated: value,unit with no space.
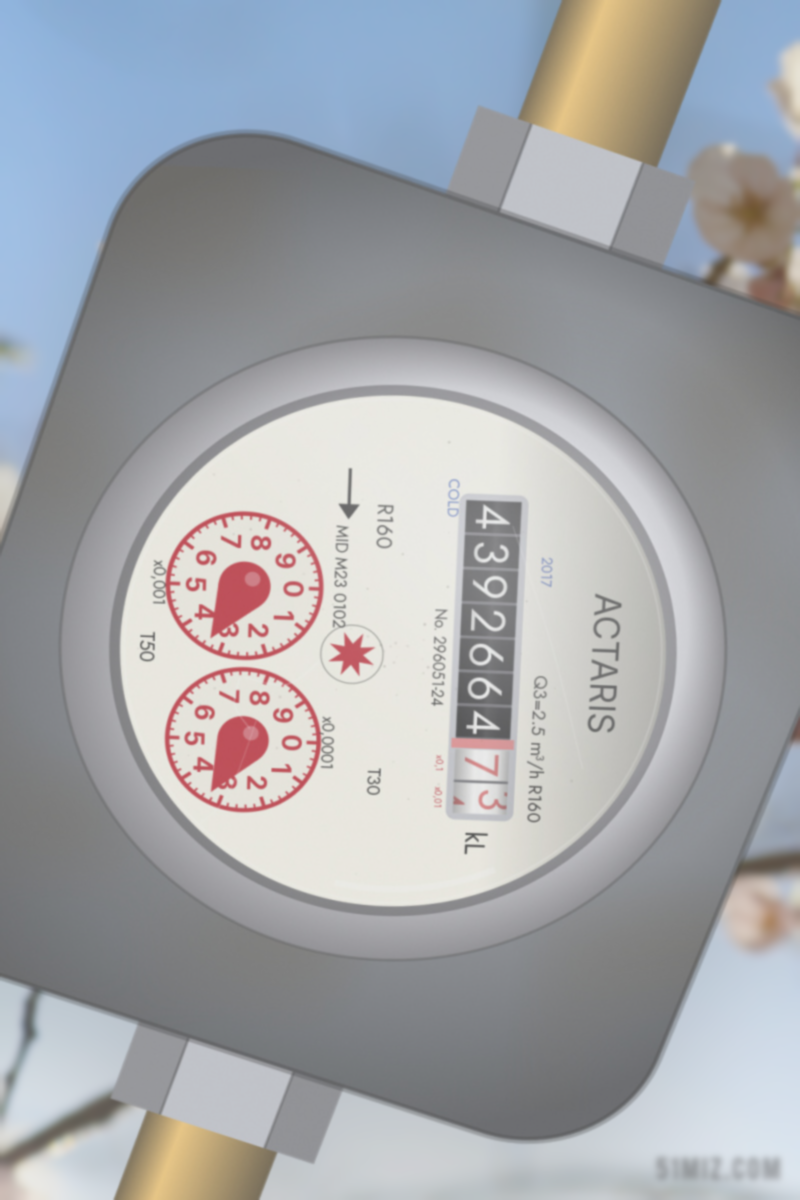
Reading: 4392664.7333,kL
